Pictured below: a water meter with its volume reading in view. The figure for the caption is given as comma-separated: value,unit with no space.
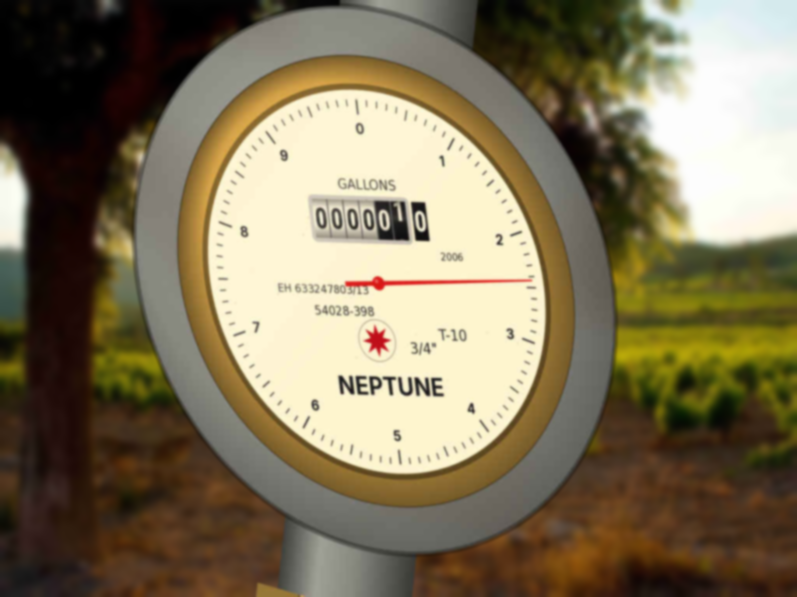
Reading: 12.4,gal
